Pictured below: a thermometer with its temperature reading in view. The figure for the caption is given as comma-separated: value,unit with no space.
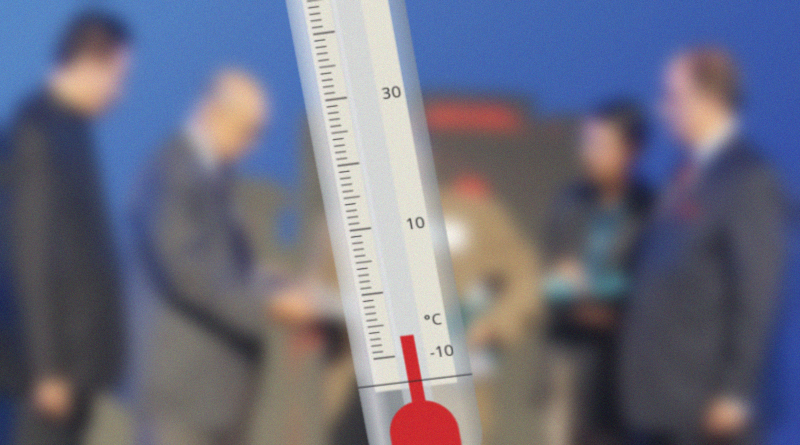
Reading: -7,°C
